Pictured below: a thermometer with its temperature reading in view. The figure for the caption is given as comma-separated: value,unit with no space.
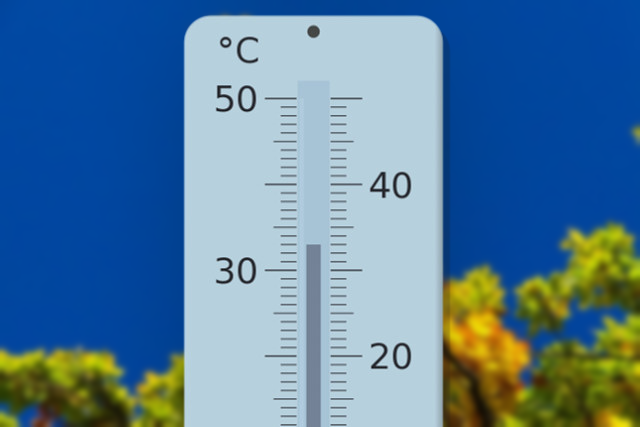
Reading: 33,°C
